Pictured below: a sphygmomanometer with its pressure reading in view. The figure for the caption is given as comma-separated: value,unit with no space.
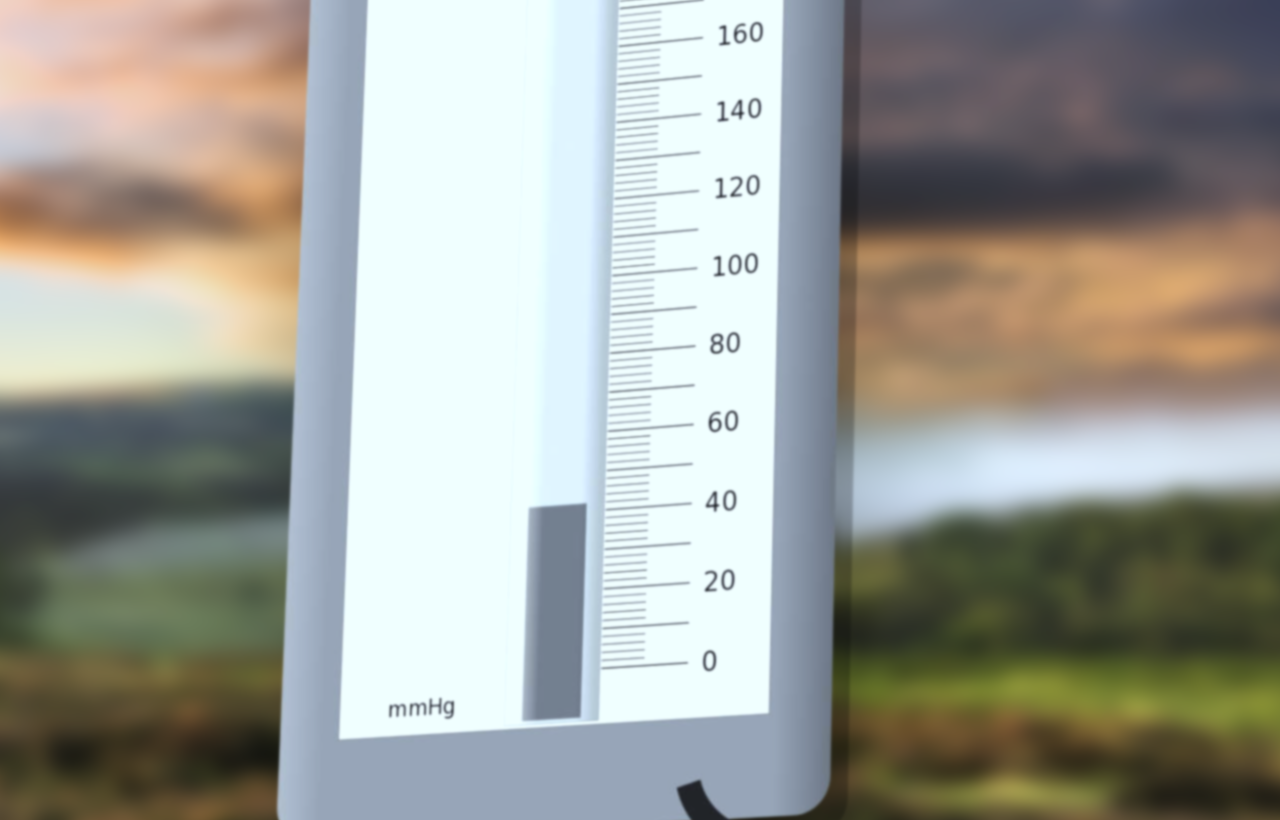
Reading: 42,mmHg
